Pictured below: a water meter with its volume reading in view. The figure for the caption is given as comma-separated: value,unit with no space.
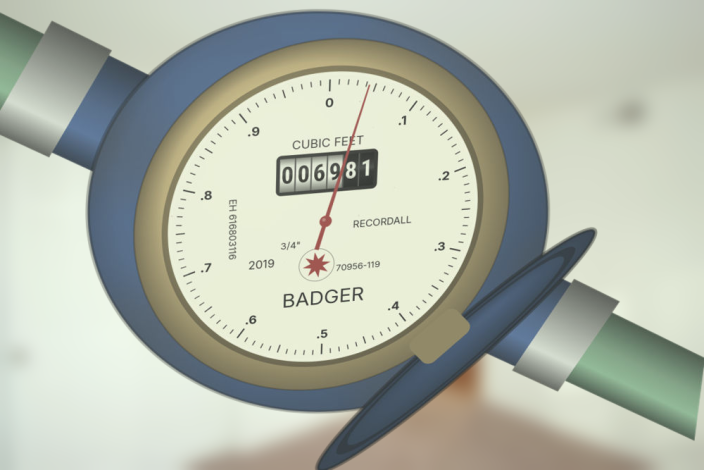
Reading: 6981.04,ft³
